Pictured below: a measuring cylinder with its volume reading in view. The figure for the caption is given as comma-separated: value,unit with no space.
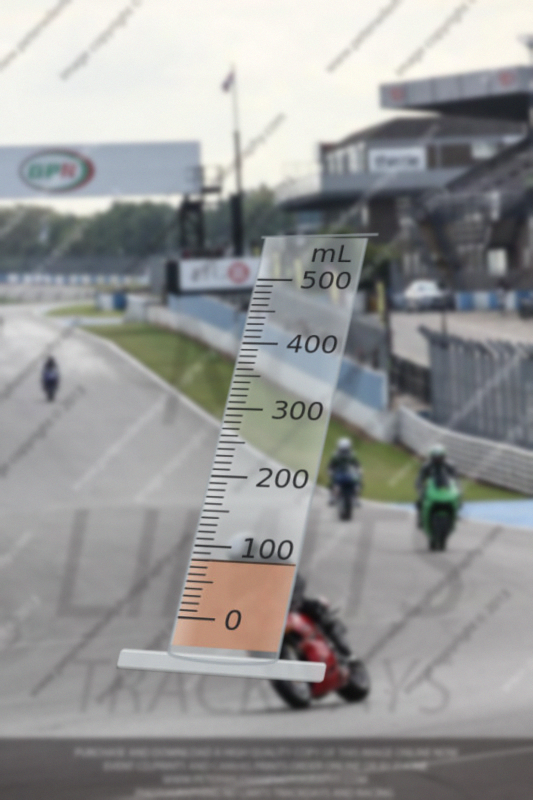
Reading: 80,mL
